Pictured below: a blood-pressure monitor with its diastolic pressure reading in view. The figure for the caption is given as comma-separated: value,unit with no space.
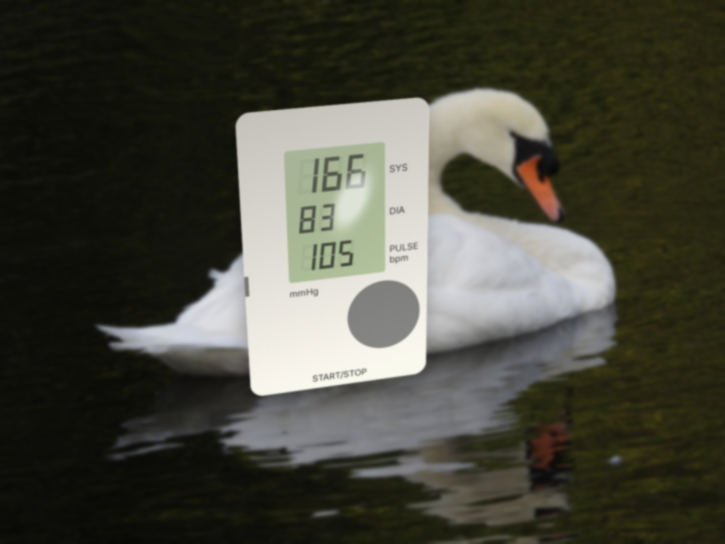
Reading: 83,mmHg
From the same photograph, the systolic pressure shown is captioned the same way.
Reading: 166,mmHg
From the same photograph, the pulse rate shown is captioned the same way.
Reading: 105,bpm
